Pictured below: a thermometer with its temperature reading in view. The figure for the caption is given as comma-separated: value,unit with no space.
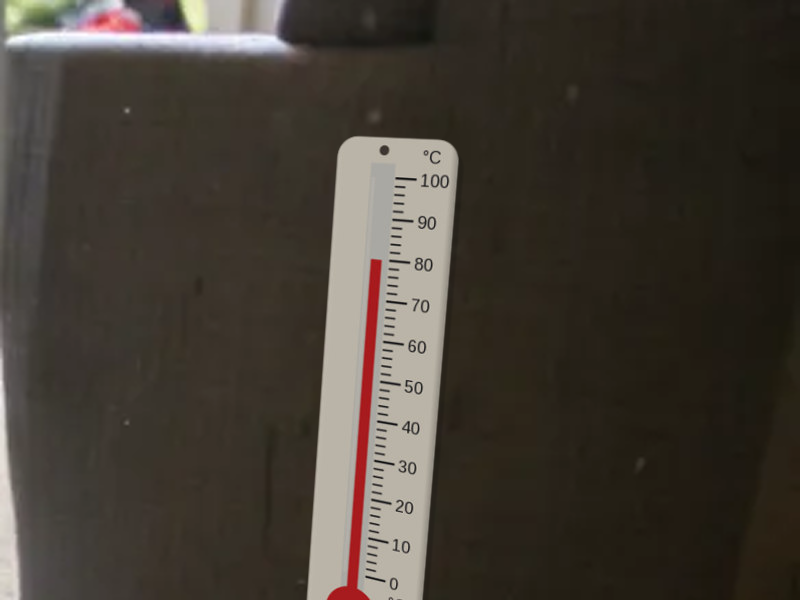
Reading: 80,°C
